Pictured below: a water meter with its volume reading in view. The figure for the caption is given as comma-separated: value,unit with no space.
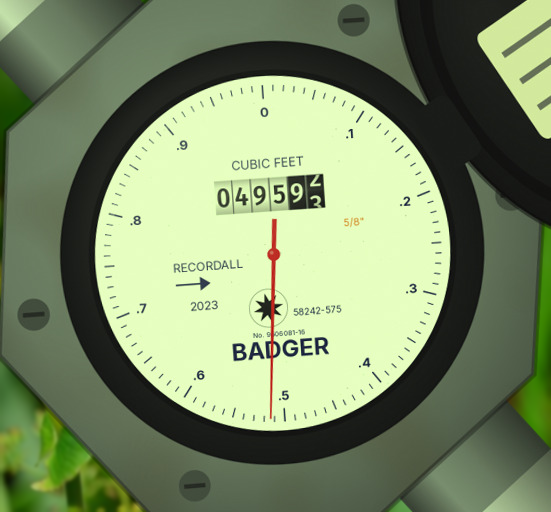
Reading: 49592.51,ft³
